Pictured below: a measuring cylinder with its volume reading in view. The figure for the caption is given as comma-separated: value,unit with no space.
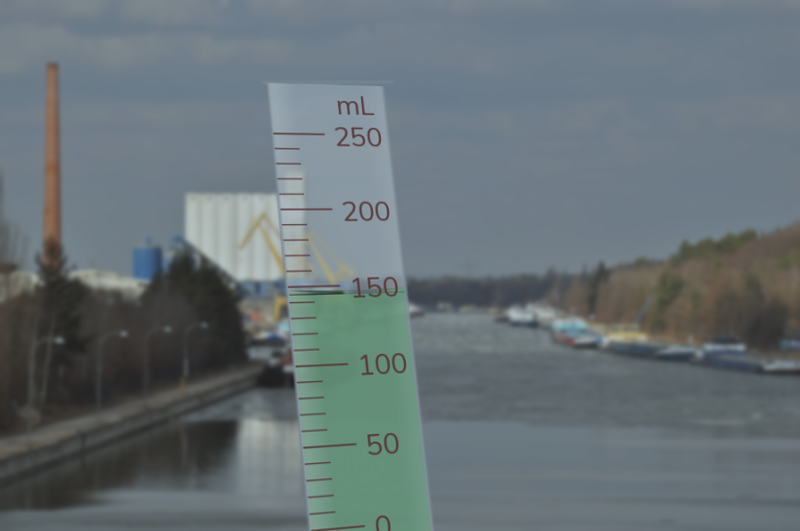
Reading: 145,mL
